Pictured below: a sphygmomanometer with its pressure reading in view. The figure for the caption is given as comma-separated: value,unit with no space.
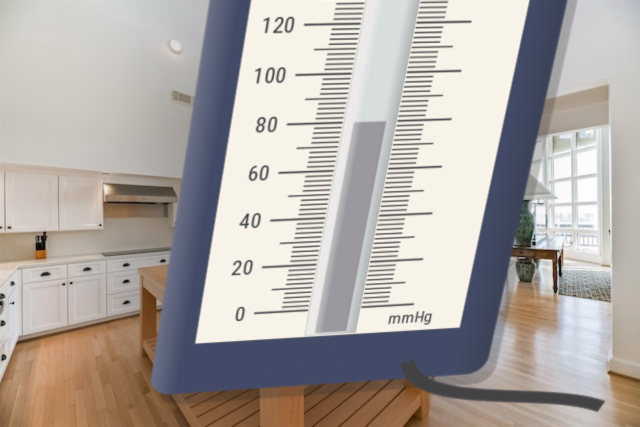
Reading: 80,mmHg
